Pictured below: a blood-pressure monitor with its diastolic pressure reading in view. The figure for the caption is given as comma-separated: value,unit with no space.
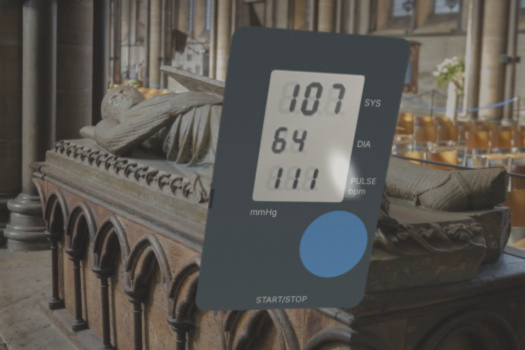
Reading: 64,mmHg
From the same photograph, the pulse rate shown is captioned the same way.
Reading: 111,bpm
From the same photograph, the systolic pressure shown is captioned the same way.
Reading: 107,mmHg
